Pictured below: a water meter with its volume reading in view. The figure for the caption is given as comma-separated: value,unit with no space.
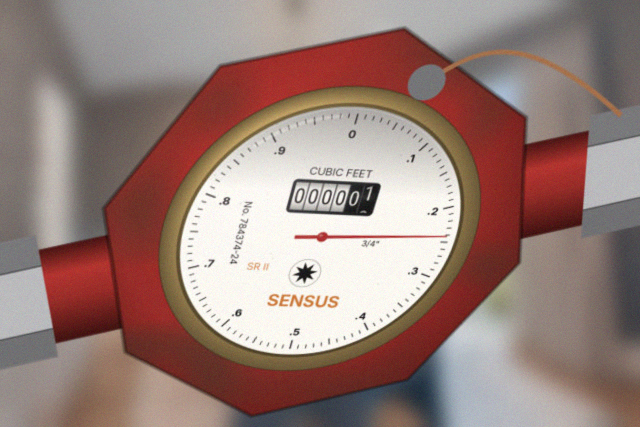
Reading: 1.24,ft³
